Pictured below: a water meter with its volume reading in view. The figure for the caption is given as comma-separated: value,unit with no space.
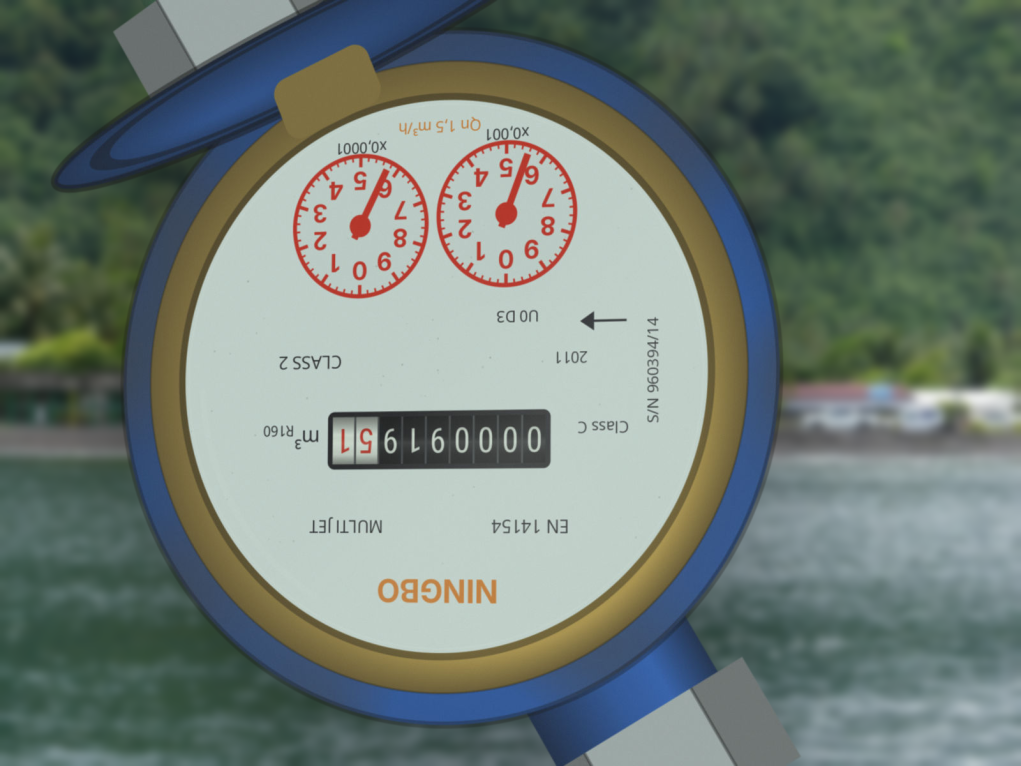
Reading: 919.5155,m³
